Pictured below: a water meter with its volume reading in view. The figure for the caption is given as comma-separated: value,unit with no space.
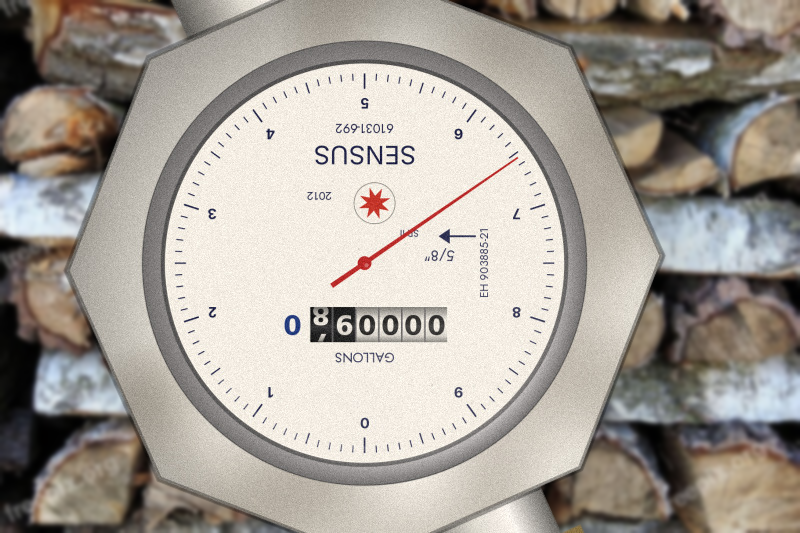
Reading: 976.5,gal
